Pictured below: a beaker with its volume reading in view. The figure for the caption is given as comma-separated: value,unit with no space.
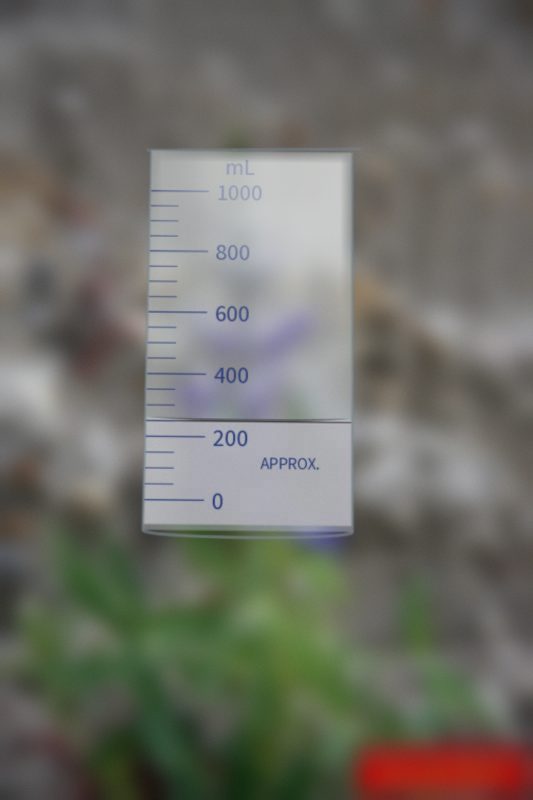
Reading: 250,mL
